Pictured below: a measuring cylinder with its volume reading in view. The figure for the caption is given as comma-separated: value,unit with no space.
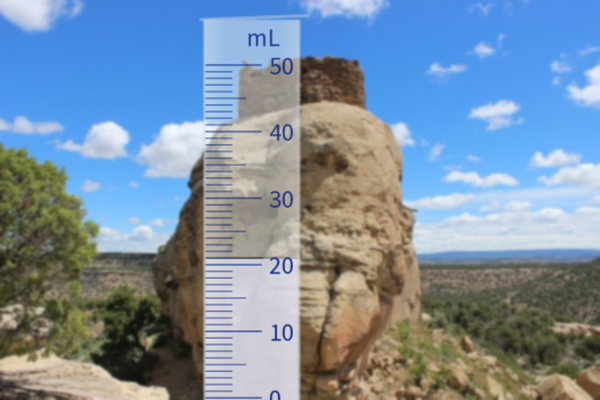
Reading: 21,mL
